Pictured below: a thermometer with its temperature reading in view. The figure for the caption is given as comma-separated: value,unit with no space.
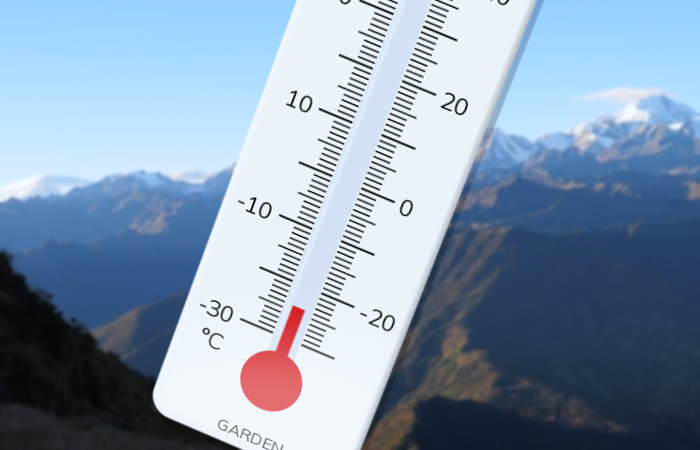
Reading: -24,°C
